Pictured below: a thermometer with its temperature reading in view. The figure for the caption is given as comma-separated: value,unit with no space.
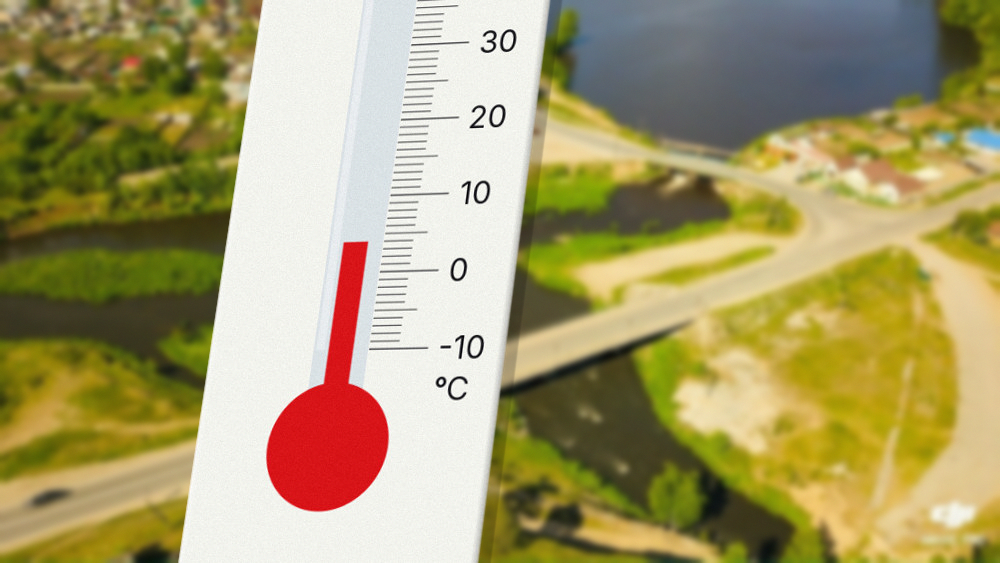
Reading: 4,°C
